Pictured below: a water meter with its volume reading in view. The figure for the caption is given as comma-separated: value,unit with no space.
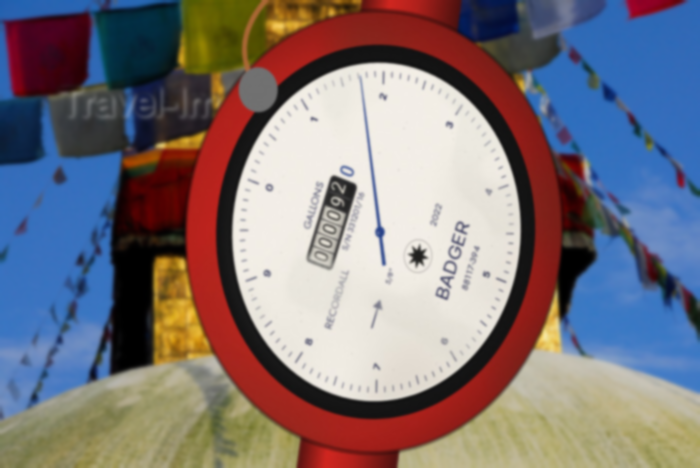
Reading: 921.7,gal
